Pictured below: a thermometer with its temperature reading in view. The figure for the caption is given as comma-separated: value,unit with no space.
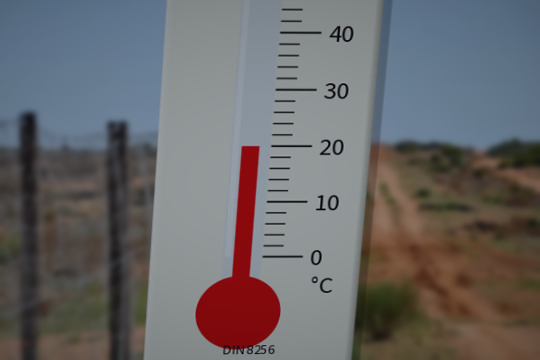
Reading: 20,°C
